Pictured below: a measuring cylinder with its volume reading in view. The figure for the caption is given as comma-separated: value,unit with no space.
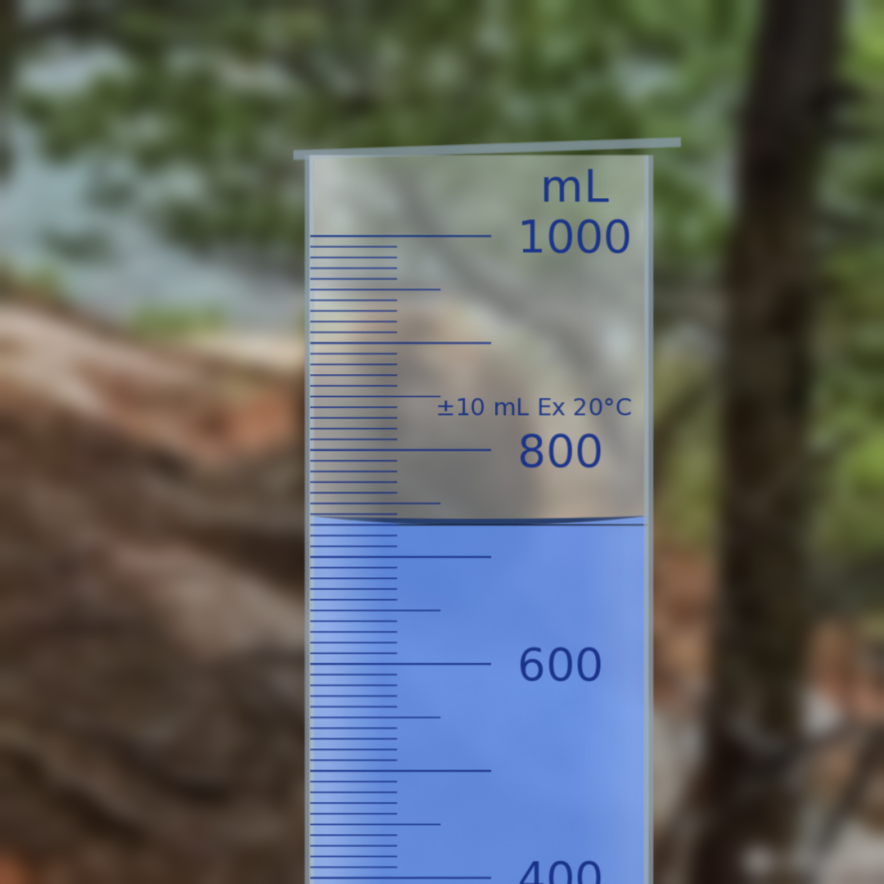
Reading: 730,mL
